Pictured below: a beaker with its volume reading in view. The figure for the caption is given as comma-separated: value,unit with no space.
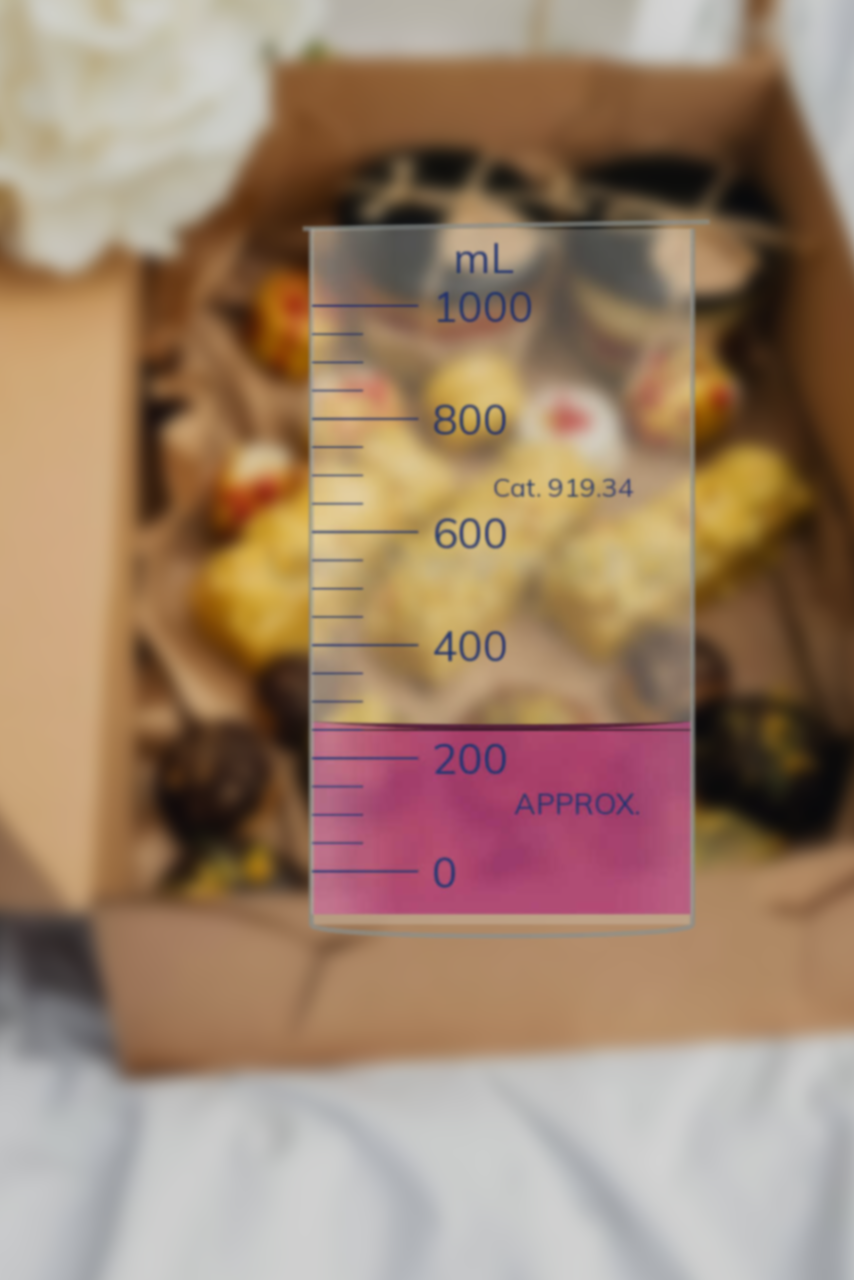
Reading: 250,mL
